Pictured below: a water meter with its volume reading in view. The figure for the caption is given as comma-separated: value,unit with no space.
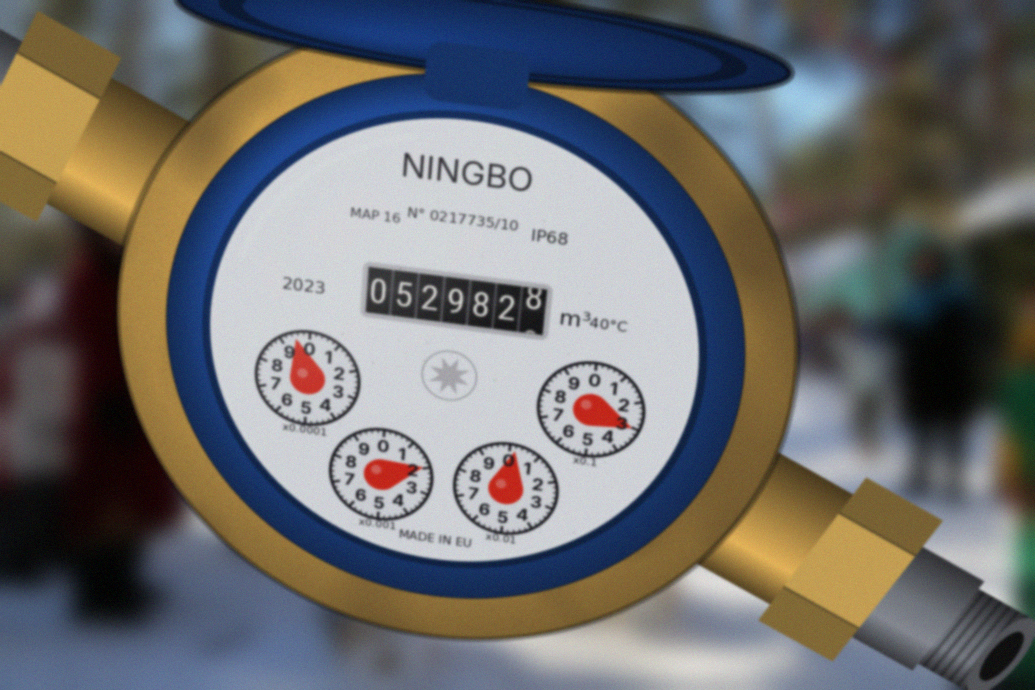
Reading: 529828.3019,m³
